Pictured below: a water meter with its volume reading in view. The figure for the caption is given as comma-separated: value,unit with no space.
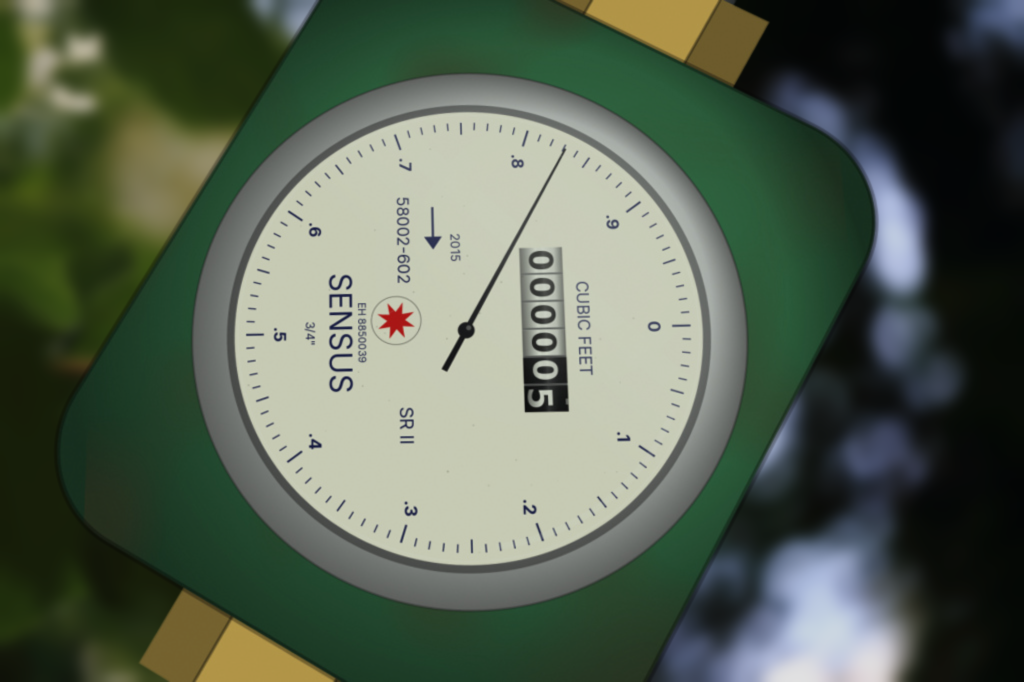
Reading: 4.83,ft³
